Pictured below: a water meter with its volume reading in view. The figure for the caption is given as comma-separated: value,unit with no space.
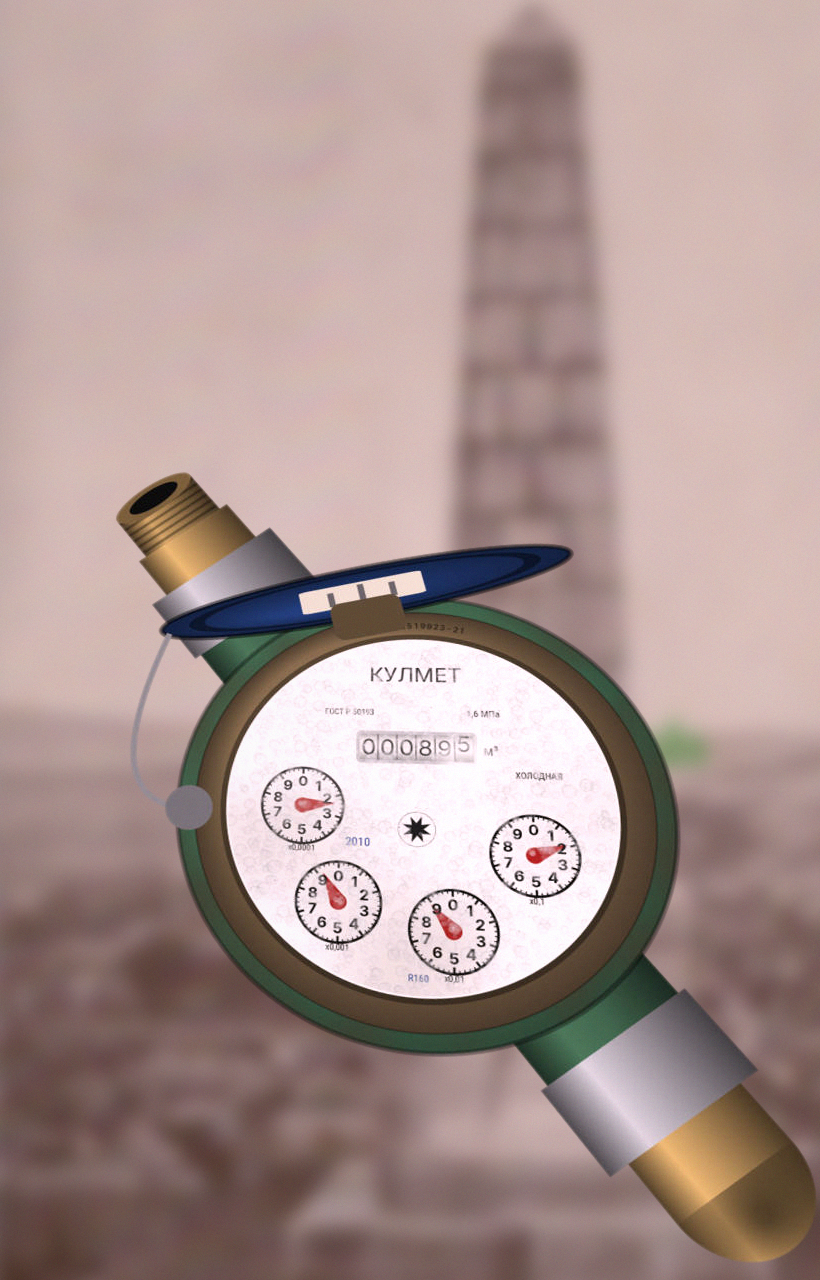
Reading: 895.1892,m³
